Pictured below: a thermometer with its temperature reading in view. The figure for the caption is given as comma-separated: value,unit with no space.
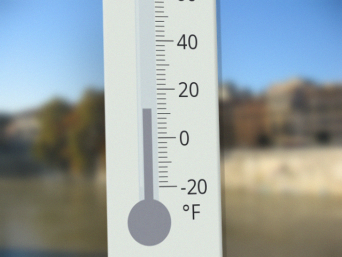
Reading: 12,°F
